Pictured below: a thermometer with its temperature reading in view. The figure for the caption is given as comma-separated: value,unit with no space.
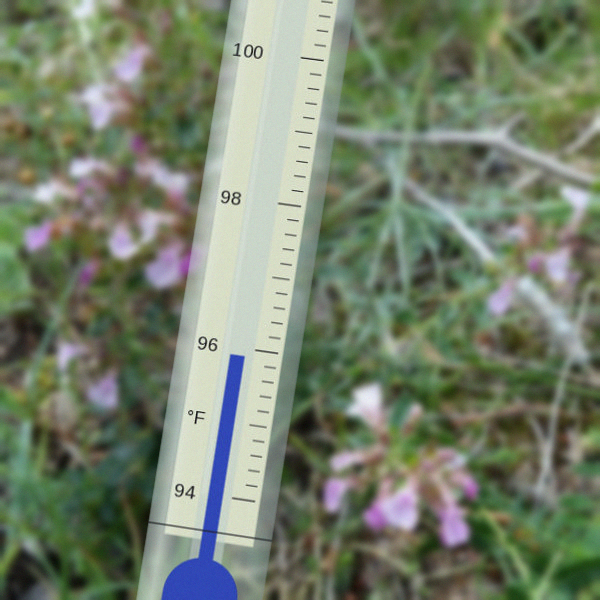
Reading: 95.9,°F
